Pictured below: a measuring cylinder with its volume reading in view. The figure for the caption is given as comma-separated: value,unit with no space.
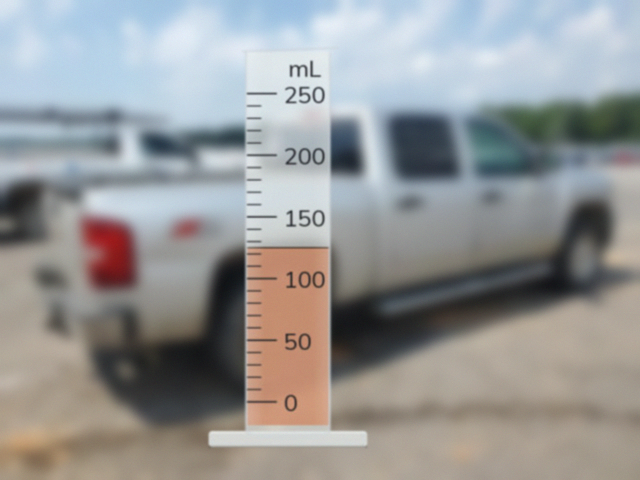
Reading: 125,mL
